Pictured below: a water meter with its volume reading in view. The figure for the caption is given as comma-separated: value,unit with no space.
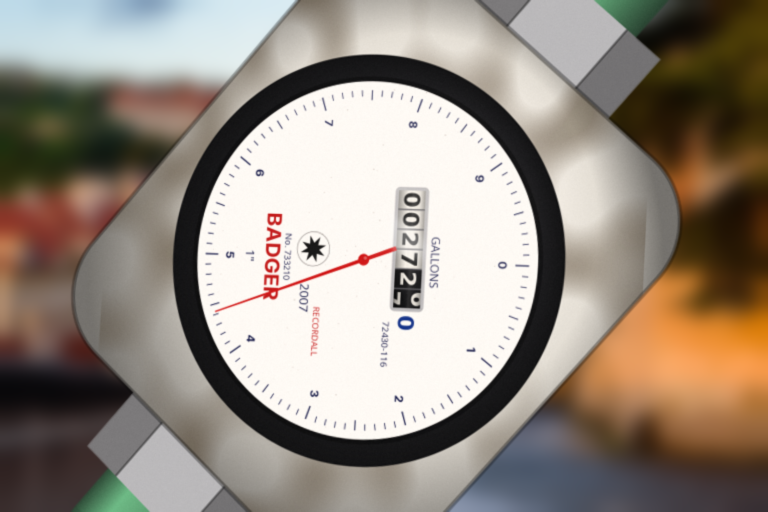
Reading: 27264.4,gal
